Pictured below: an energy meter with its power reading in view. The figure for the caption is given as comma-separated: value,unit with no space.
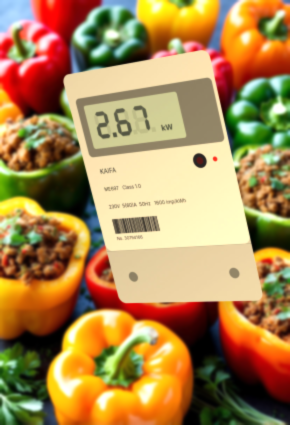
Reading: 2.67,kW
